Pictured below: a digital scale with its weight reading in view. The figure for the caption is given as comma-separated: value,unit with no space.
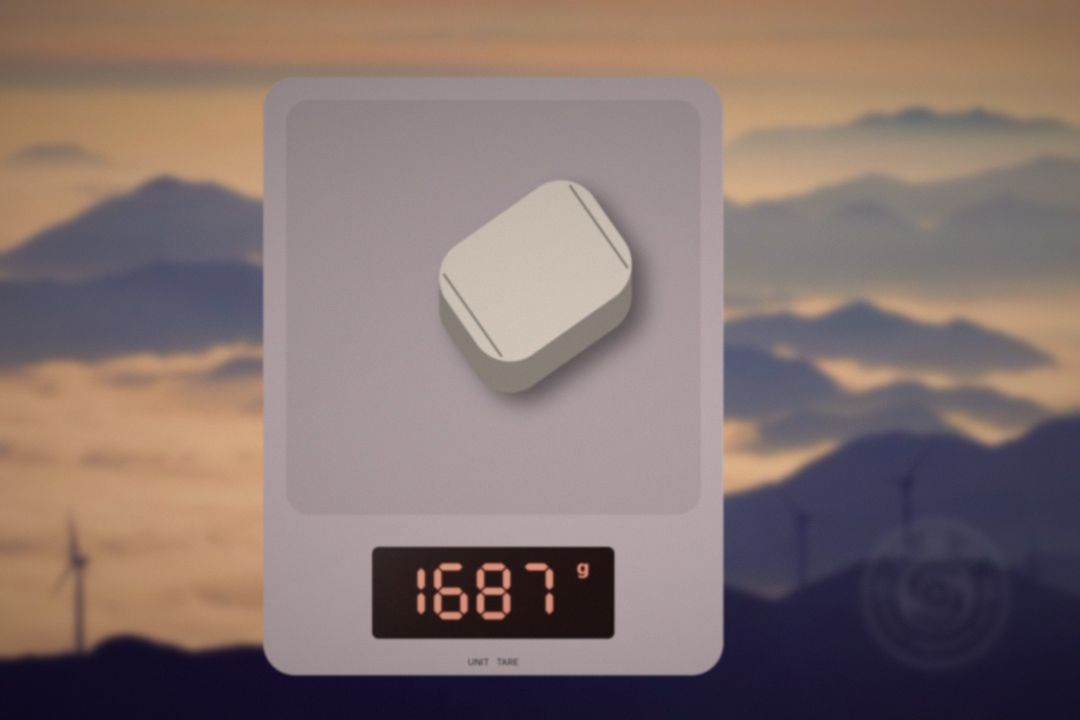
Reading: 1687,g
